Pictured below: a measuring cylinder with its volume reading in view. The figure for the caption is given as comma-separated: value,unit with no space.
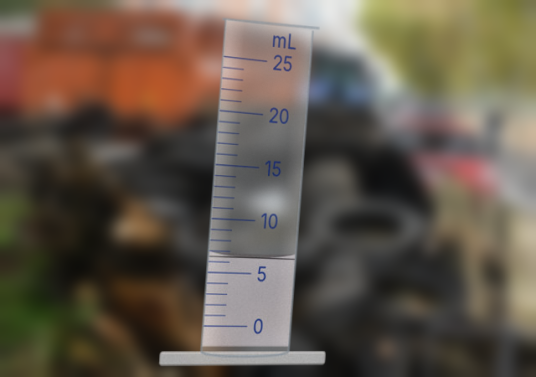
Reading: 6.5,mL
